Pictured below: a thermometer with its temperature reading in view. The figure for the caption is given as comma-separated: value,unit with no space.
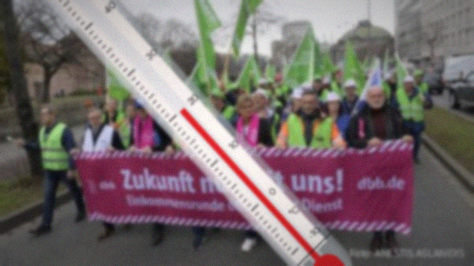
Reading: 20,°C
